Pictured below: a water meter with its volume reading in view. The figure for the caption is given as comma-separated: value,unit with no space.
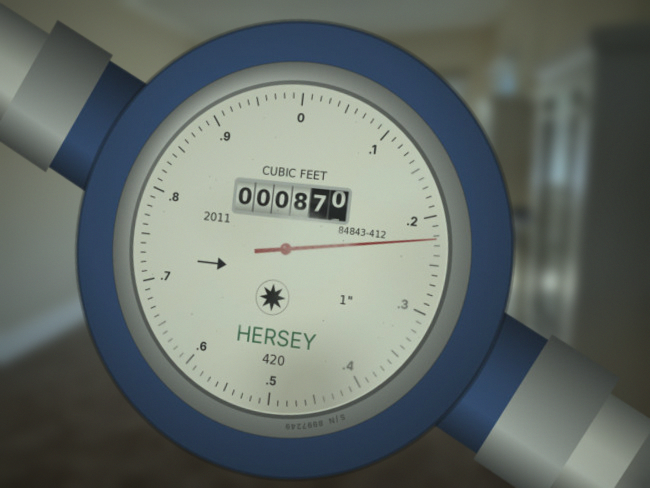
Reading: 870.22,ft³
